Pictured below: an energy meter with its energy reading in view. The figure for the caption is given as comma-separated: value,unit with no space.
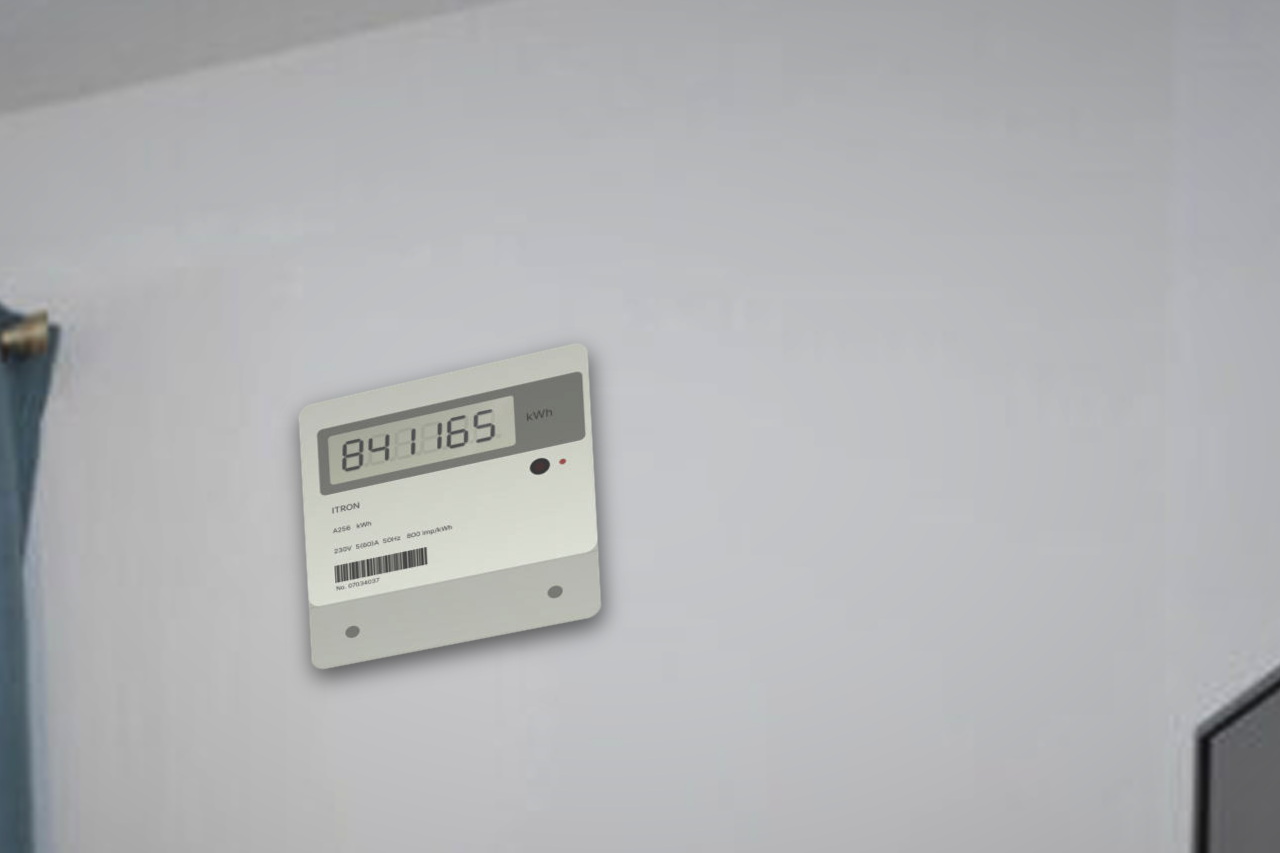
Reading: 841165,kWh
